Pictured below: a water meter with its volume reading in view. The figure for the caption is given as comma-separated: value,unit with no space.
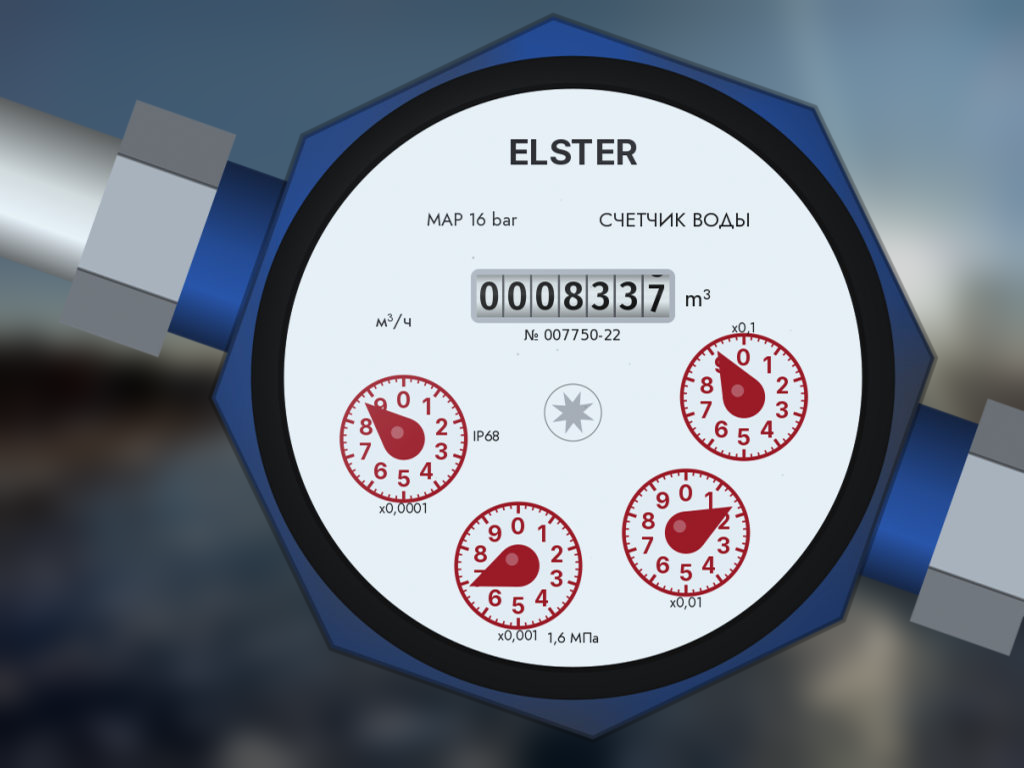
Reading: 8336.9168,m³
